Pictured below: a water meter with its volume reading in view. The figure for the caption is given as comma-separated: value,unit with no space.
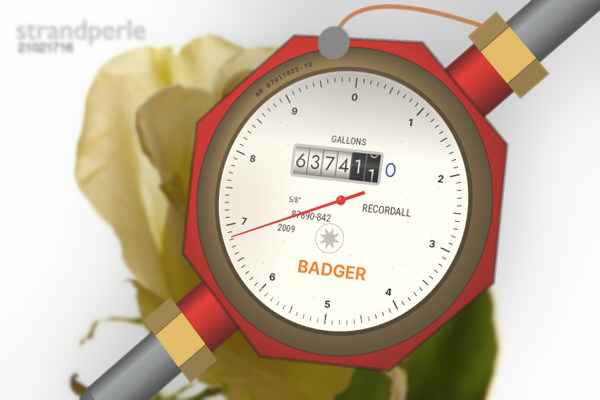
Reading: 6374106.8,gal
